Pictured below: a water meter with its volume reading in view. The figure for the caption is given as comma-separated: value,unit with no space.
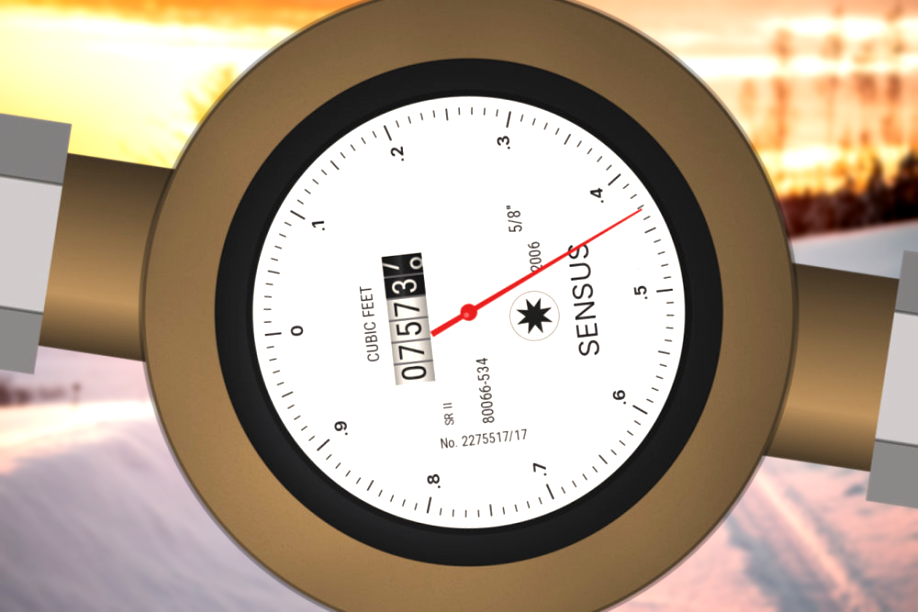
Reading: 75737.43,ft³
